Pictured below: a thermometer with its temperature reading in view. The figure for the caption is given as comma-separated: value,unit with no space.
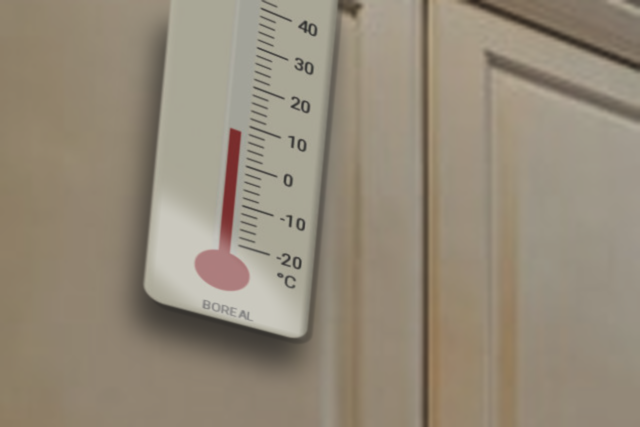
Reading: 8,°C
